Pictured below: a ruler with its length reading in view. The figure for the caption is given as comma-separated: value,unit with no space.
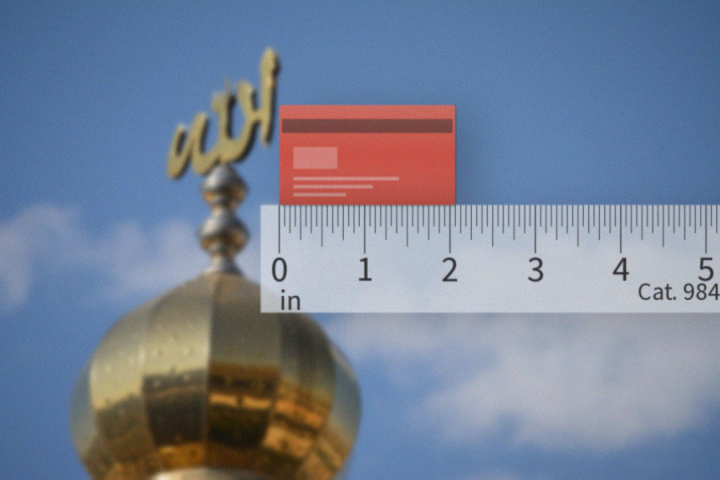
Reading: 2.0625,in
